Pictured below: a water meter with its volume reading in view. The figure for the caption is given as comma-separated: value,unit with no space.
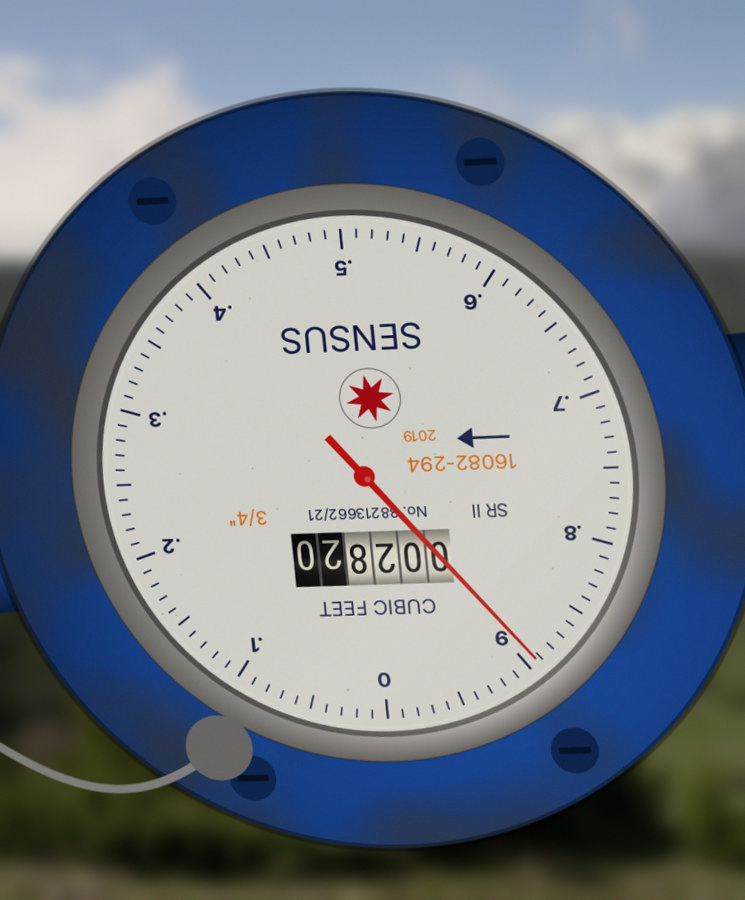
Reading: 2819.89,ft³
